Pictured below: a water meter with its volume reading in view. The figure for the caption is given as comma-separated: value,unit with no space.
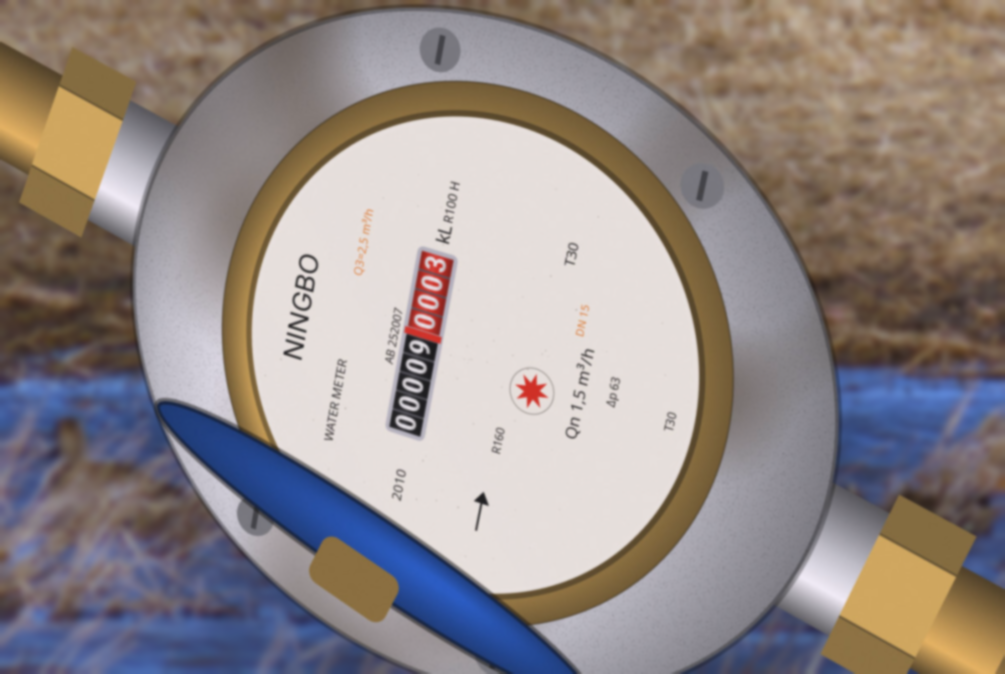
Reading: 9.0003,kL
